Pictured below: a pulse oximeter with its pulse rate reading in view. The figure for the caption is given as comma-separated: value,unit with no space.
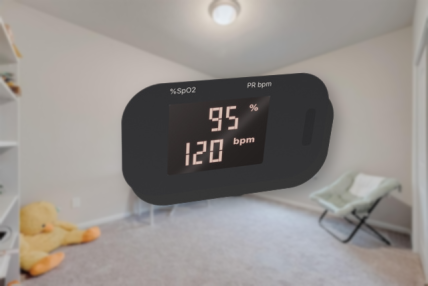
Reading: 120,bpm
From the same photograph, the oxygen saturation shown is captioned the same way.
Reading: 95,%
